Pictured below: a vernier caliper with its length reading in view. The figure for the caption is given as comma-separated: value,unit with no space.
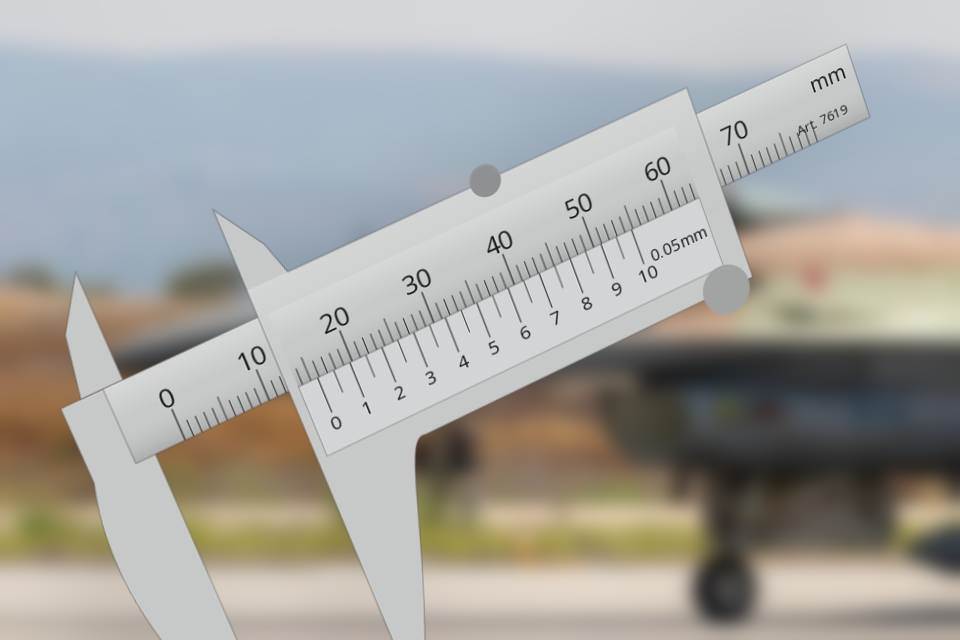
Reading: 15.8,mm
